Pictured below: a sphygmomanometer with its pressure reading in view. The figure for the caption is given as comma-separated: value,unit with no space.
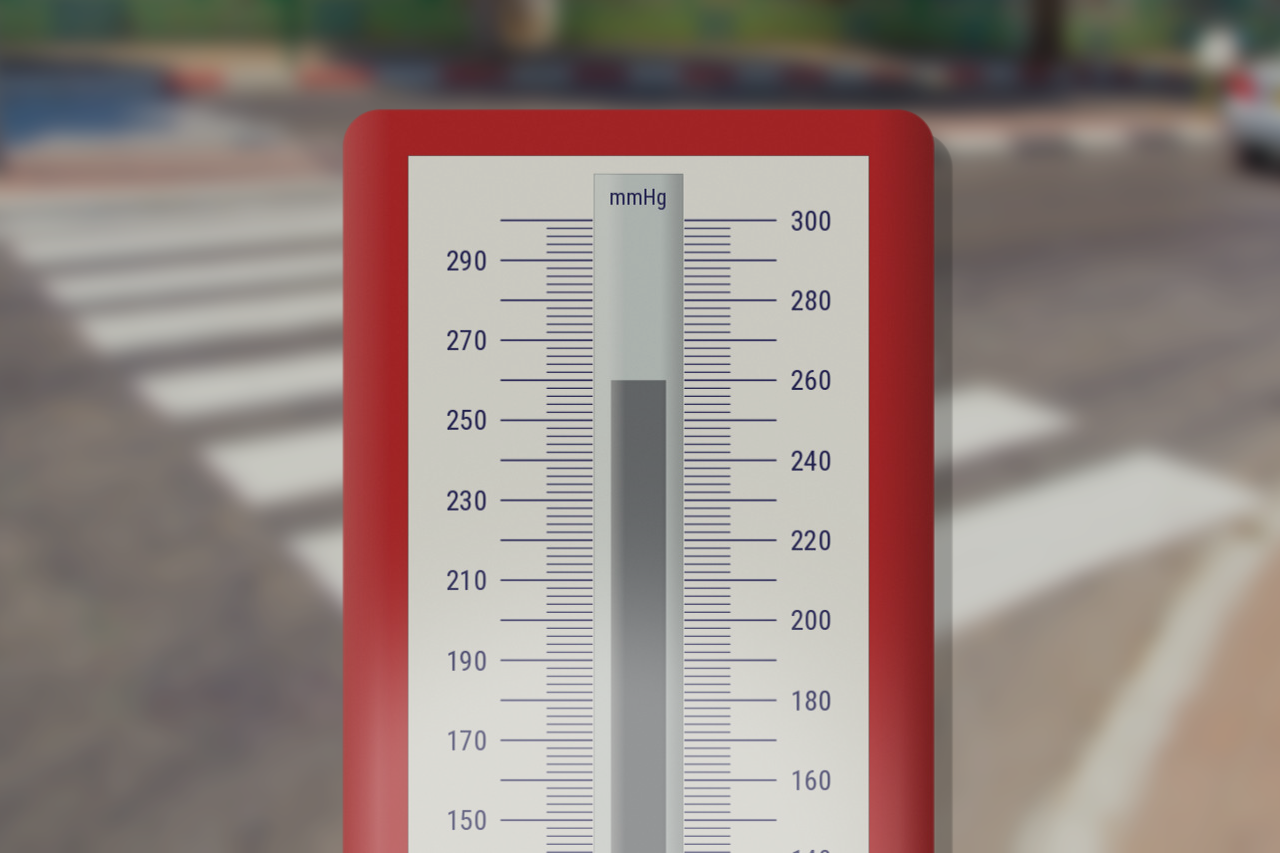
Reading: 260,mmHg
